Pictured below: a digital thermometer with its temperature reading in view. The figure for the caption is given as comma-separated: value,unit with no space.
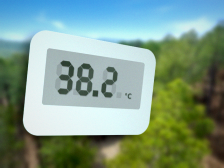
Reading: 38.2,°C
